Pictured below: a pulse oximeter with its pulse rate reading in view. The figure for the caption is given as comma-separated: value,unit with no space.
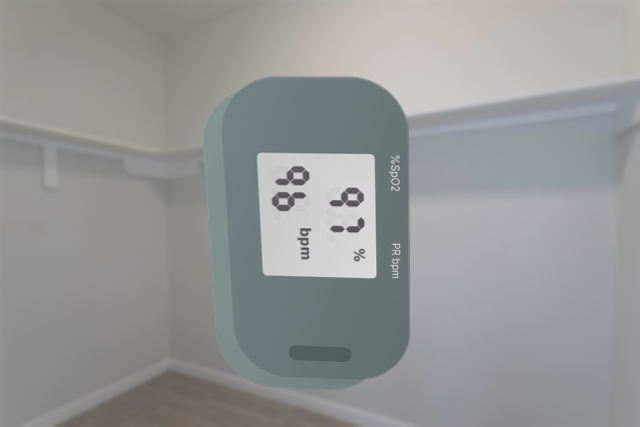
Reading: 96,bpm
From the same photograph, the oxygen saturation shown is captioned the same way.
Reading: 97,%
